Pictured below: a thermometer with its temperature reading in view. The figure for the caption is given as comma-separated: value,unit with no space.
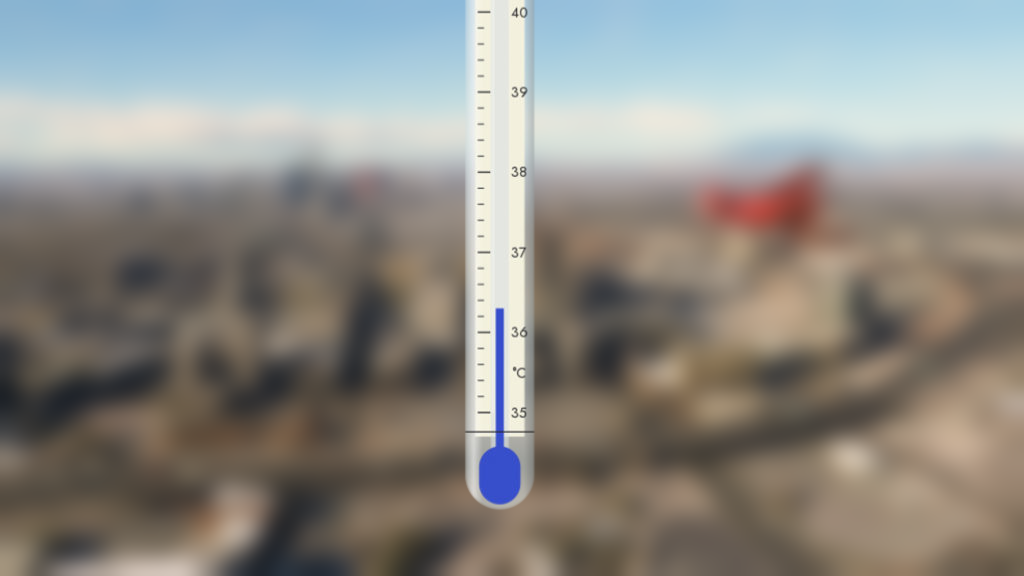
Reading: 36.3,°C
